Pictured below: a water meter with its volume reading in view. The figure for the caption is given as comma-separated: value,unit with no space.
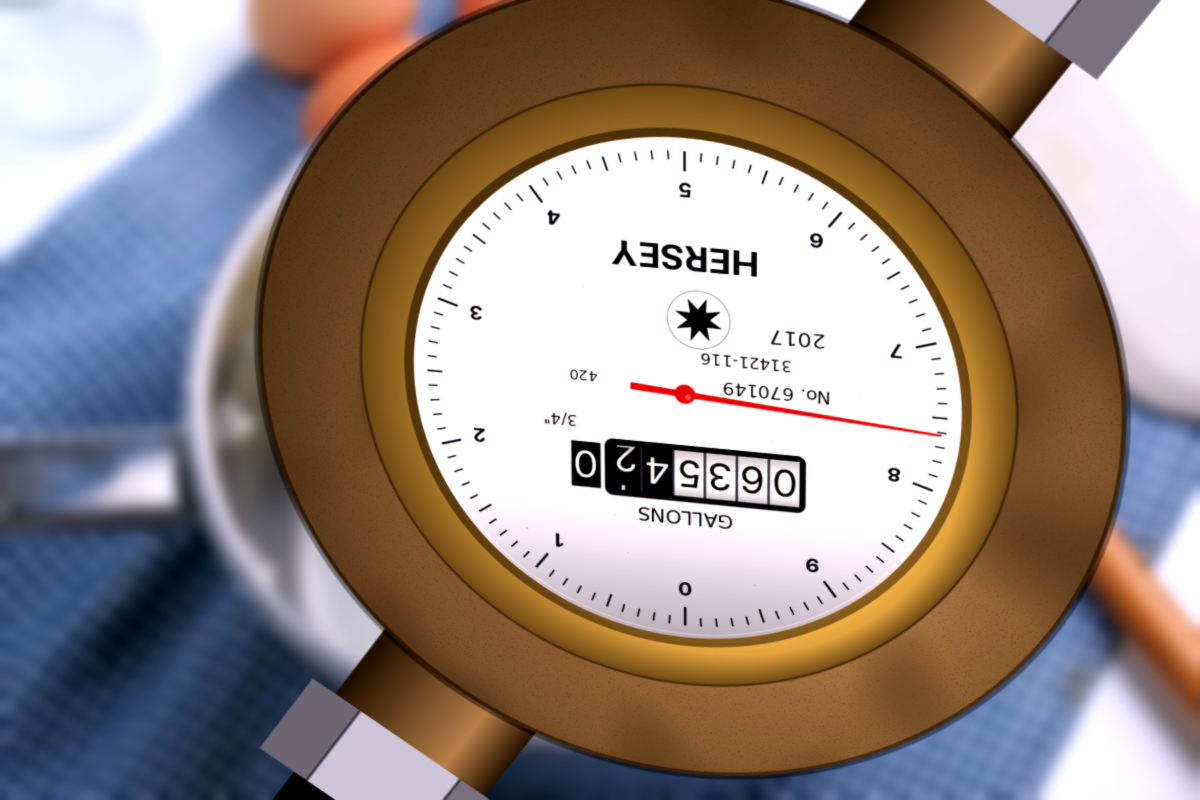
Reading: 635417.6,gal
